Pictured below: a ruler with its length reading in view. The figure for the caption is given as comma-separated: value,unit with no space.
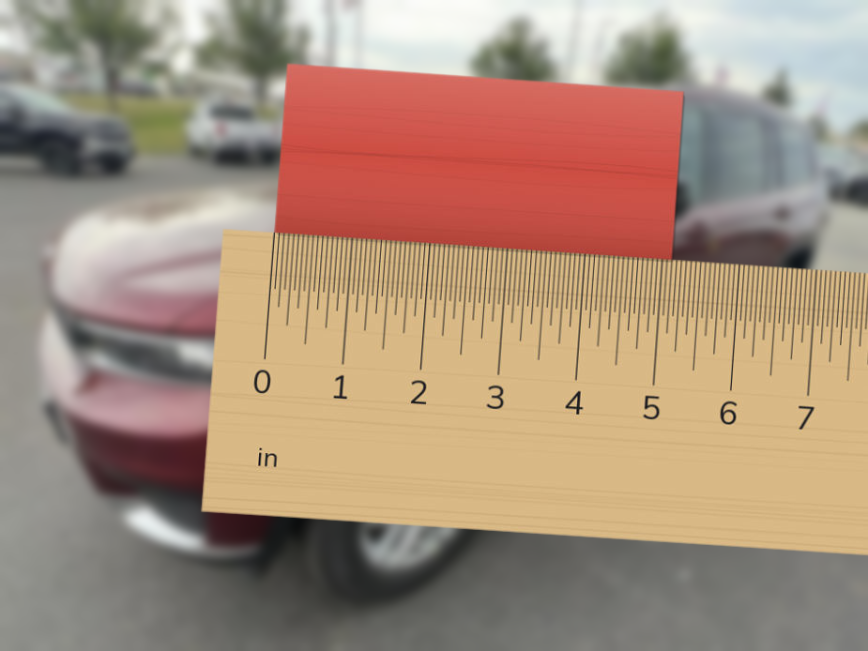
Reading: 5.125,in
